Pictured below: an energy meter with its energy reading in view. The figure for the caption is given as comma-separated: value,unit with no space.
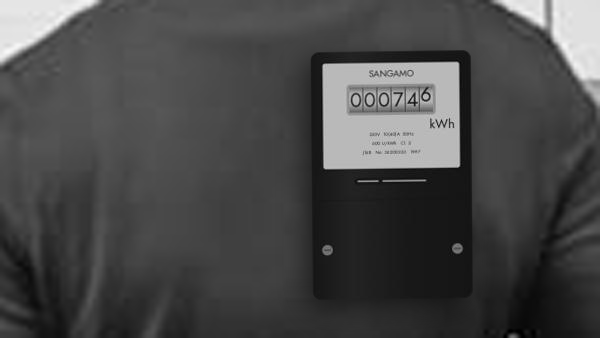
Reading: 746,kWh
